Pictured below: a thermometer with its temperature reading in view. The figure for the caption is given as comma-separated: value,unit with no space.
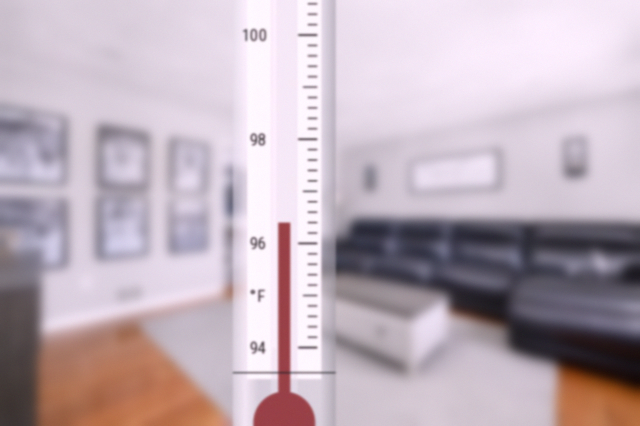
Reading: 96.4,°F
